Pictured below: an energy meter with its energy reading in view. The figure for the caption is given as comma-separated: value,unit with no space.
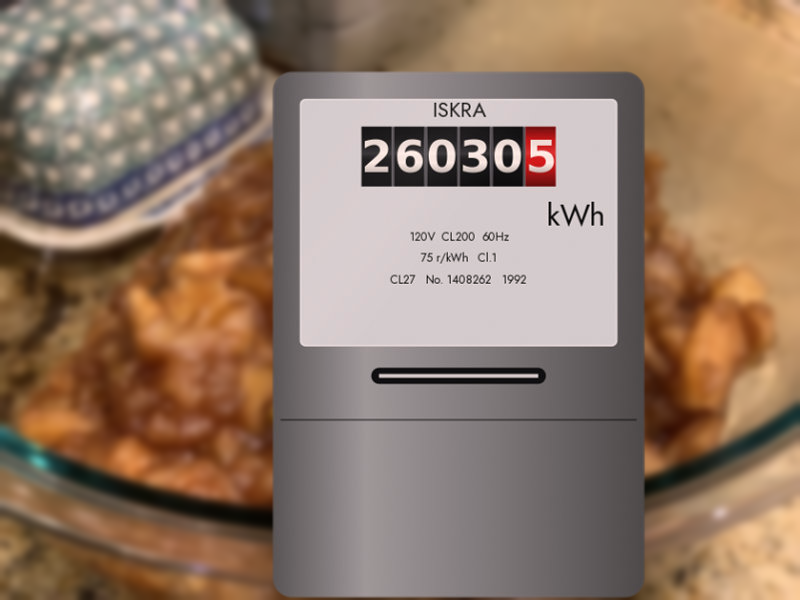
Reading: 26030.5,kWh
